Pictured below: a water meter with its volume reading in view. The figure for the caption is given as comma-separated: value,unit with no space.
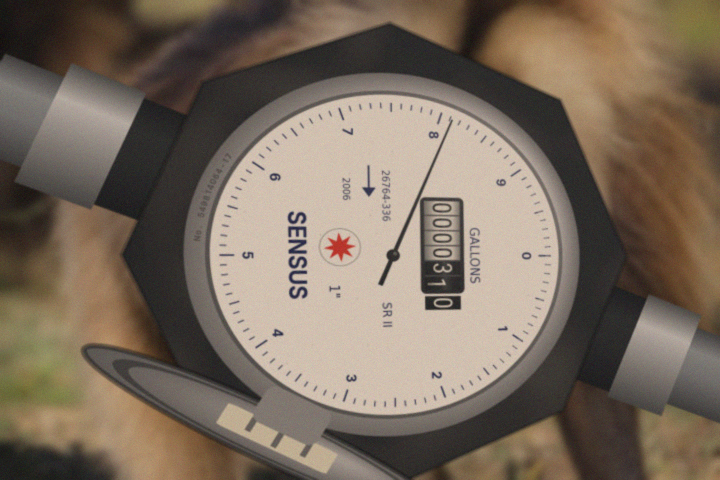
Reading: 308.1,gal
